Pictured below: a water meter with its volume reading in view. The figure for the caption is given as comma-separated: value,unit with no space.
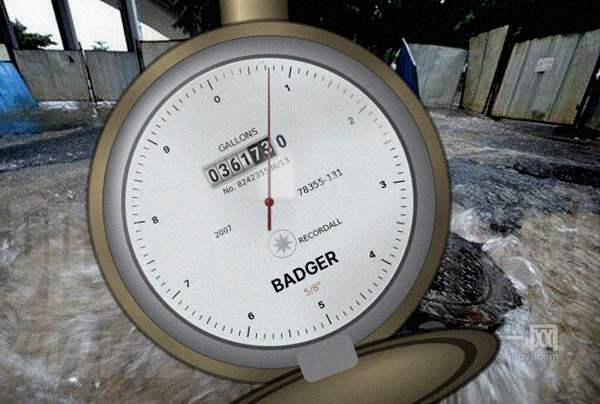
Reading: 361730.7,gal
